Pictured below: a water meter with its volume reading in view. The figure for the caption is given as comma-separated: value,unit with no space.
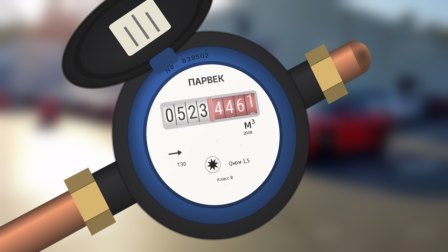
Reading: 523.4461,m³
